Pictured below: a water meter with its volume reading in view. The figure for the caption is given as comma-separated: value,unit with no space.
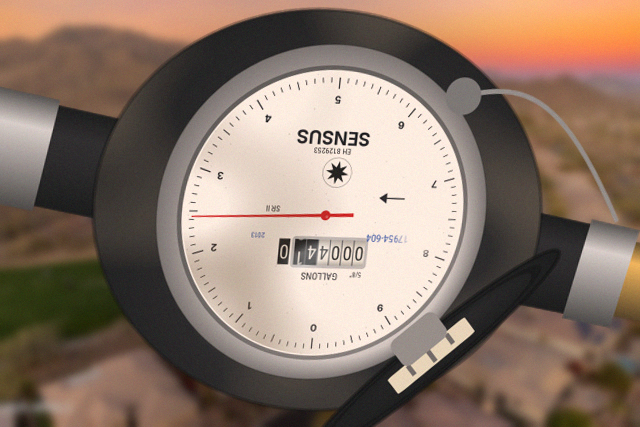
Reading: 4412.4,gal
